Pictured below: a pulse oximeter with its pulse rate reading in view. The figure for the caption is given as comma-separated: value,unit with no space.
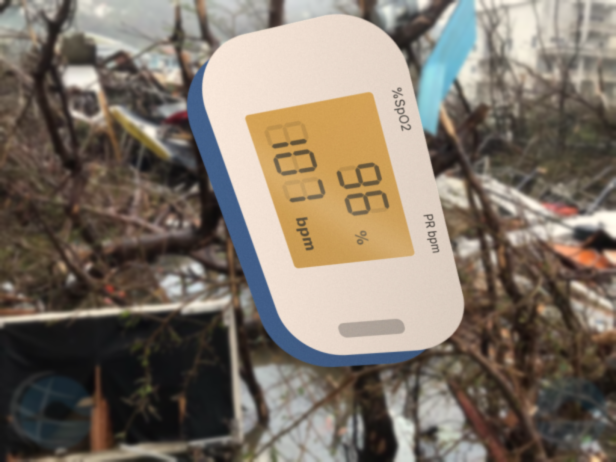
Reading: 107,bpm
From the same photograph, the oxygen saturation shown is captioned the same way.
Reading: 96,%
